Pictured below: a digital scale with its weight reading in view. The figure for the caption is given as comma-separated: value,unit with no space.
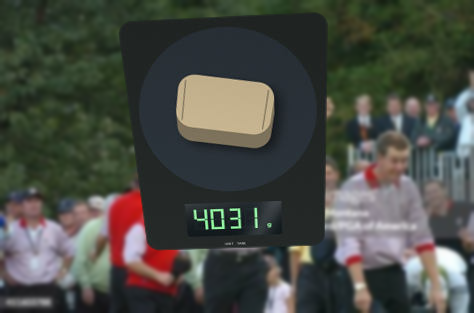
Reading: 4031,g
